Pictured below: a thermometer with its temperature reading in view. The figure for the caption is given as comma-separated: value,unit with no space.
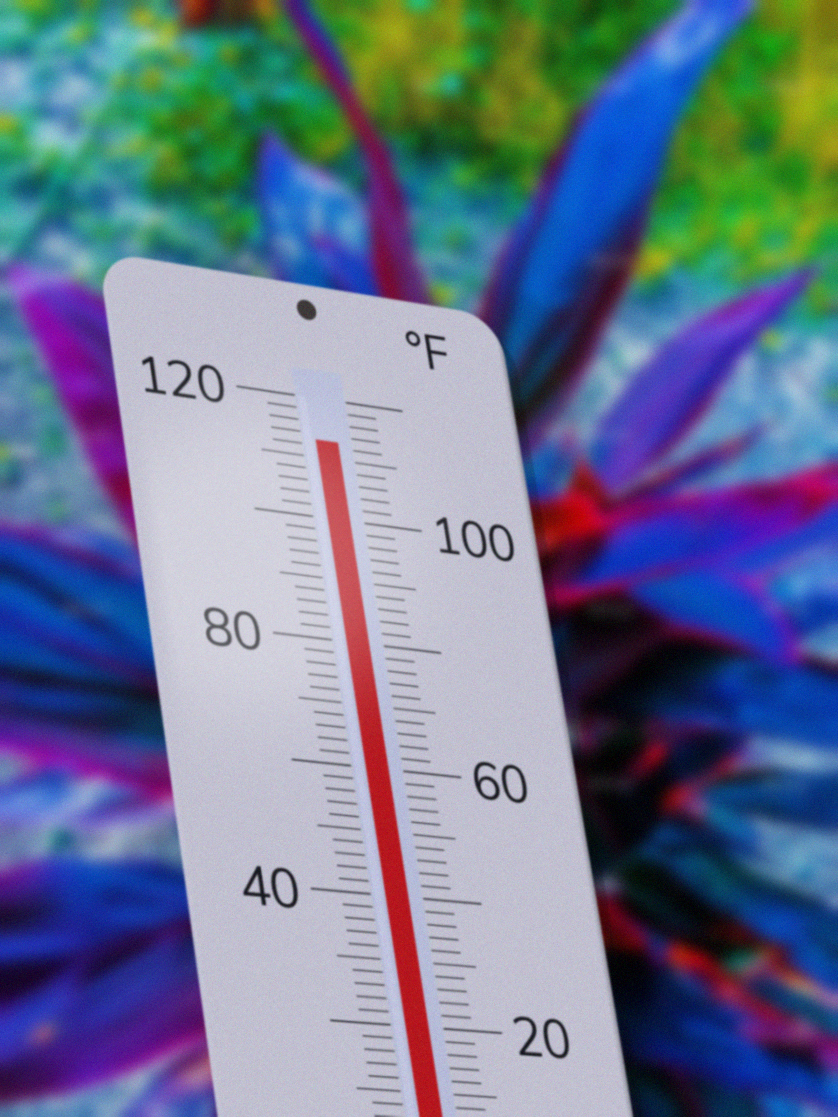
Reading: 113,°F
